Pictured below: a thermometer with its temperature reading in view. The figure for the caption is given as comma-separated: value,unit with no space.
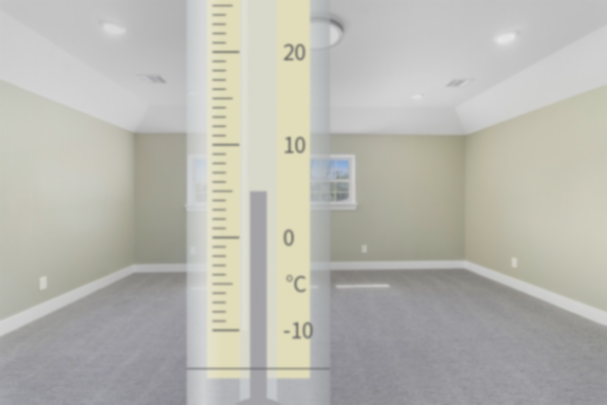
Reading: 5,°C
